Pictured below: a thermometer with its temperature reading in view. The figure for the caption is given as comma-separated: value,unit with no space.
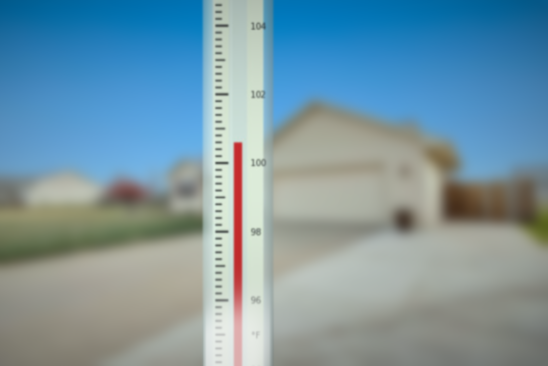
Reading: 100.6,°F
